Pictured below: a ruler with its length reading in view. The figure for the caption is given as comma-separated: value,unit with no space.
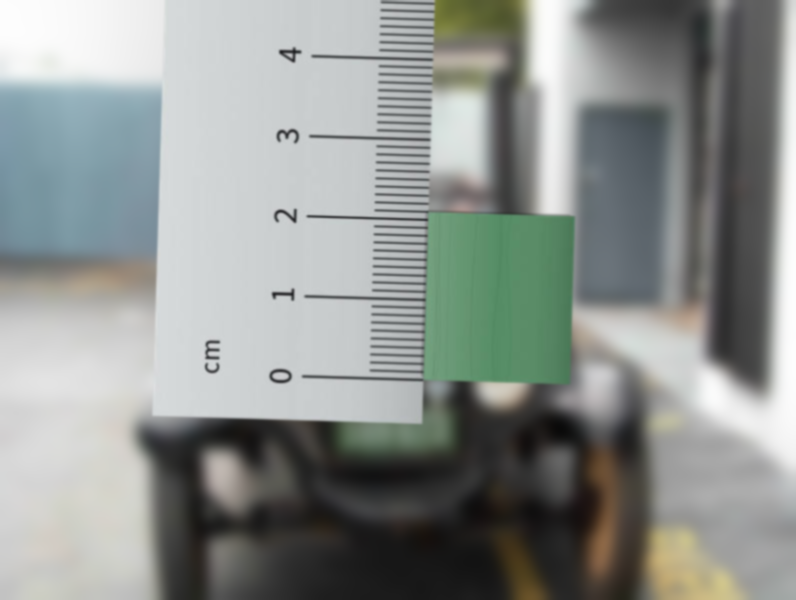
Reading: 2.1,cm
